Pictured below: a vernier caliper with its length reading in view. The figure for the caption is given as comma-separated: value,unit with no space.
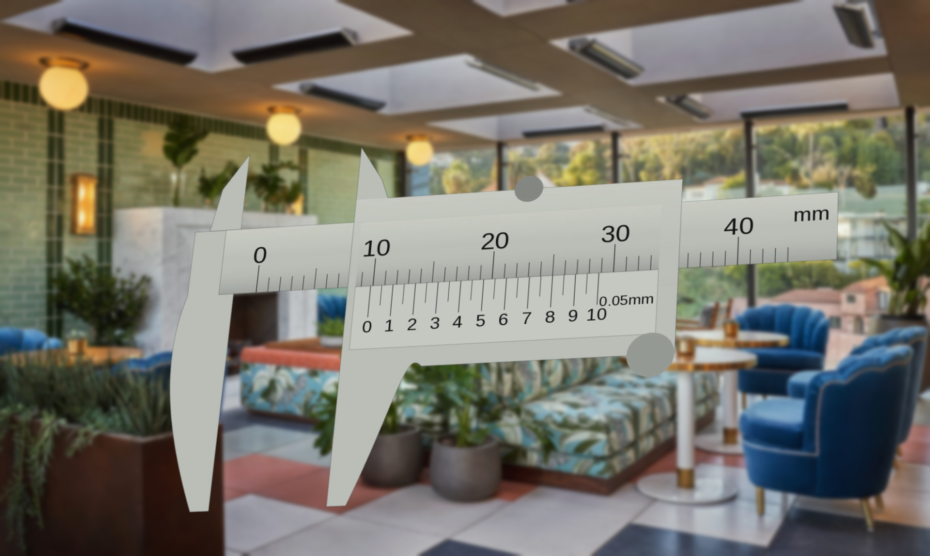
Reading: 9.8,mm
